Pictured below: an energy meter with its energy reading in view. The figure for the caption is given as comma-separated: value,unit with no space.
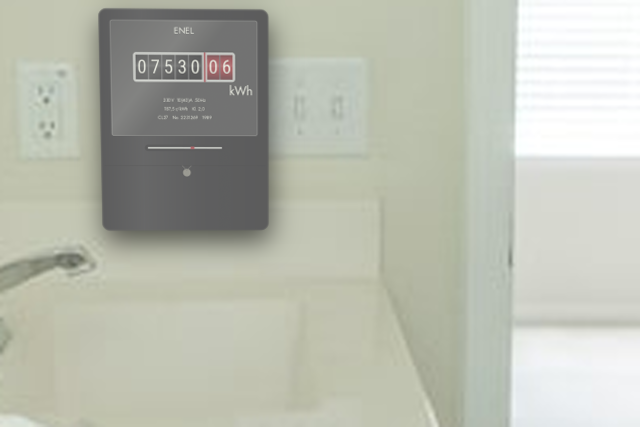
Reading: 7530.06,kWh
